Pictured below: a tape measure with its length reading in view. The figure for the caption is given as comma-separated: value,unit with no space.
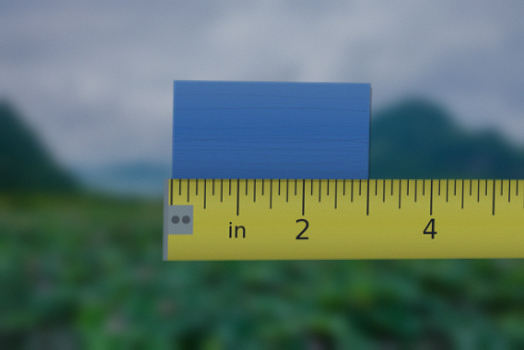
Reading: 3,in
